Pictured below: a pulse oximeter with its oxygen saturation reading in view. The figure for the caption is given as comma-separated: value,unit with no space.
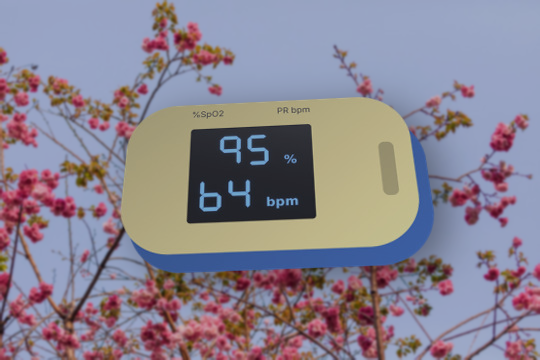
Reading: 95,%
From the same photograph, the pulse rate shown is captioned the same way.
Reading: 64,bpm
